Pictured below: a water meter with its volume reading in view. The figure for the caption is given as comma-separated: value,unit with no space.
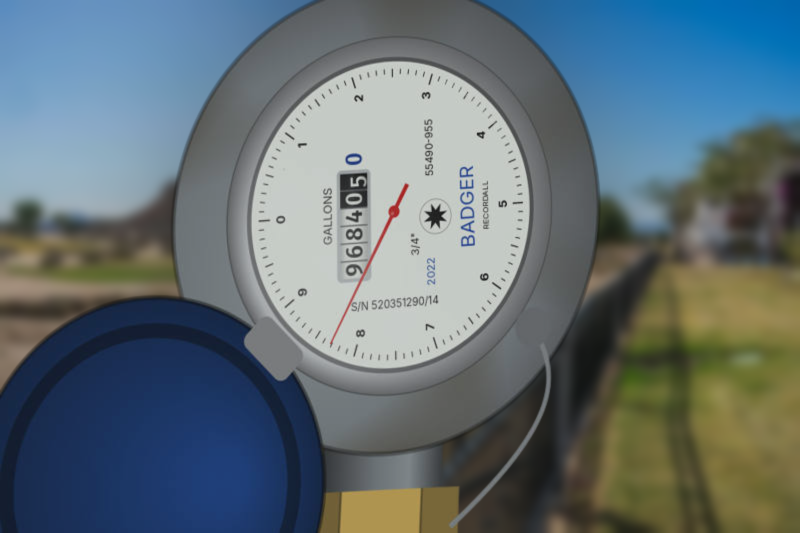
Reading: 9684048.3,gal
